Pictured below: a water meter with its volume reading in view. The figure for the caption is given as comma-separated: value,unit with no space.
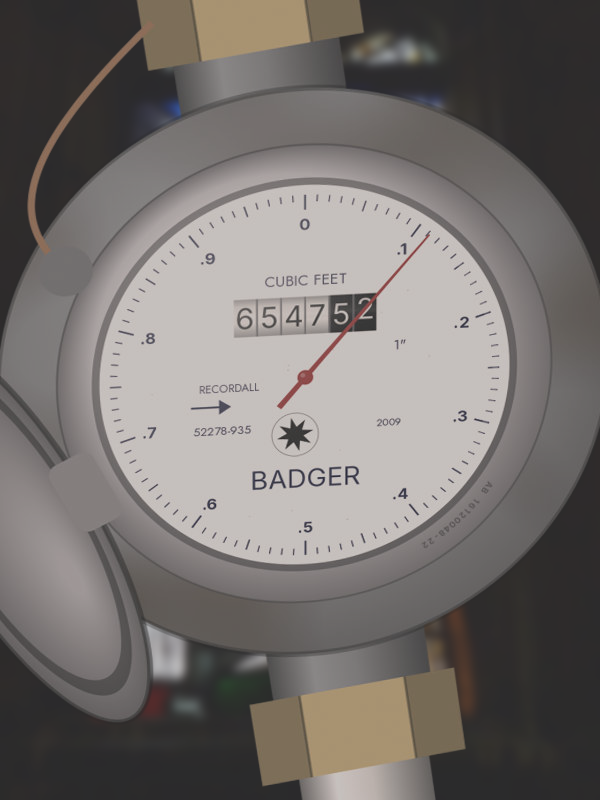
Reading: 654752.11,ft³
